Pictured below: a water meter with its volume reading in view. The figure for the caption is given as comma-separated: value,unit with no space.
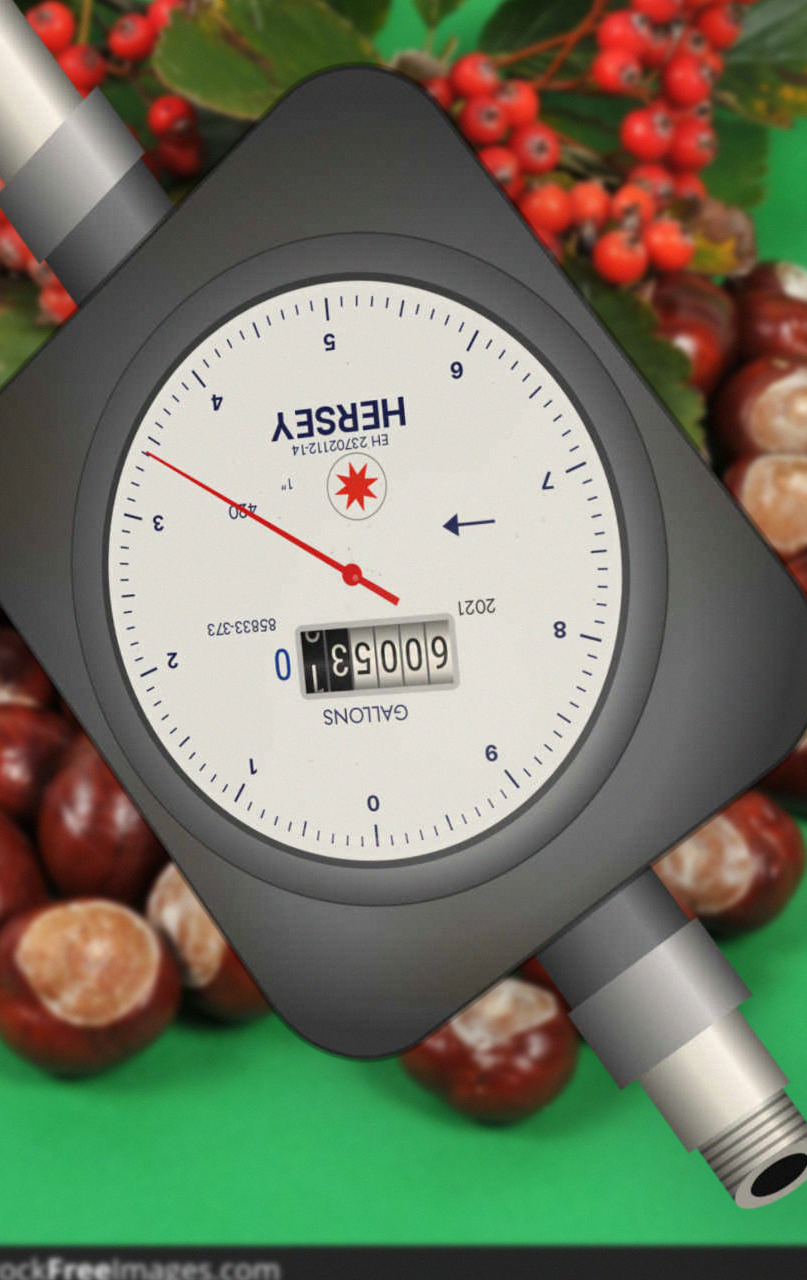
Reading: 6005313.4,gal
